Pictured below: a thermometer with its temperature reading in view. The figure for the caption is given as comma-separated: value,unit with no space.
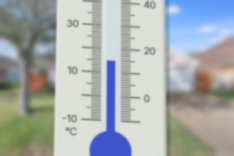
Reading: 15,°C
